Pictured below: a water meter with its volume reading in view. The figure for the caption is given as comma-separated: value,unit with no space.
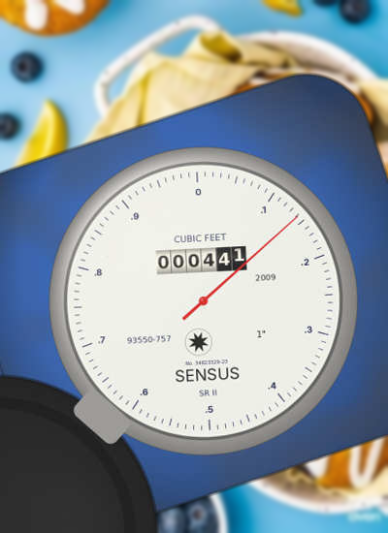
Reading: 441.14,ft³
